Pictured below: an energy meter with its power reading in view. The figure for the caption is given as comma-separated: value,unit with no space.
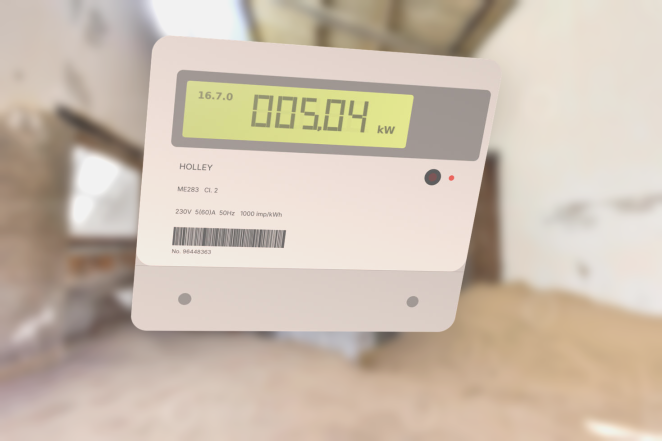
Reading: 5.04,kW
